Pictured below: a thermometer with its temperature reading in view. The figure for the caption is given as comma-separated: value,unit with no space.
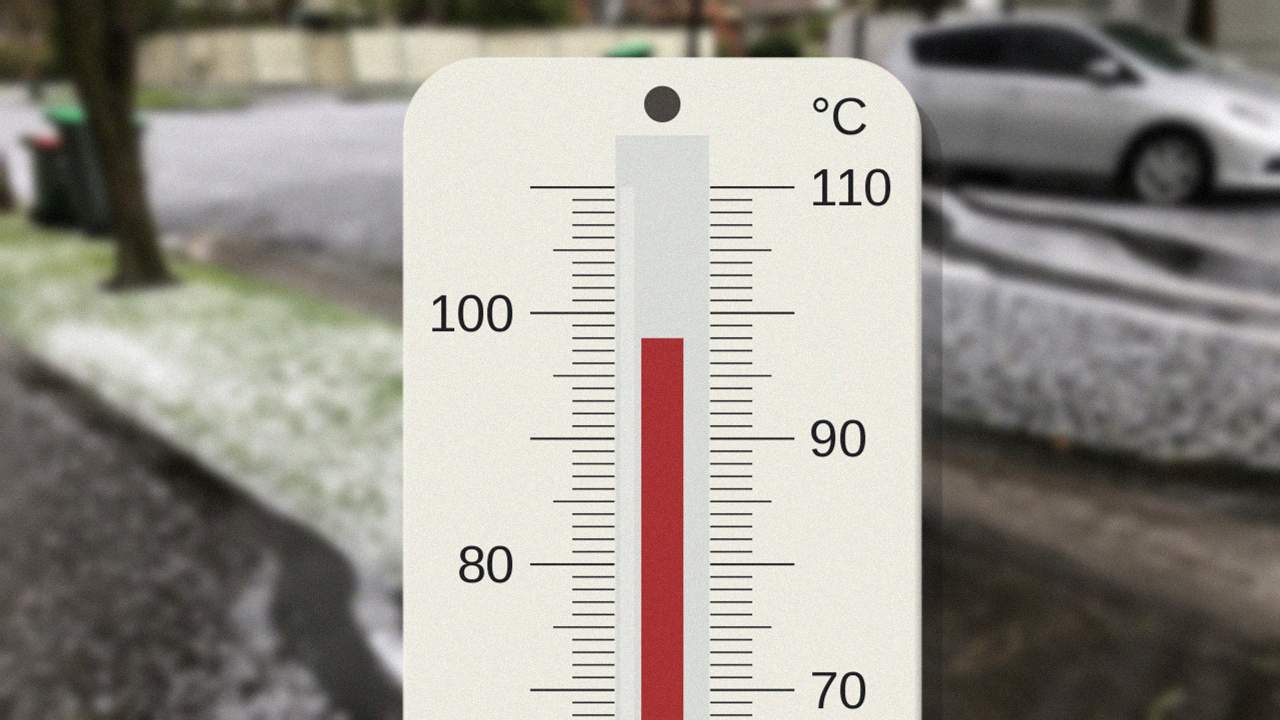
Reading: 98,°C
